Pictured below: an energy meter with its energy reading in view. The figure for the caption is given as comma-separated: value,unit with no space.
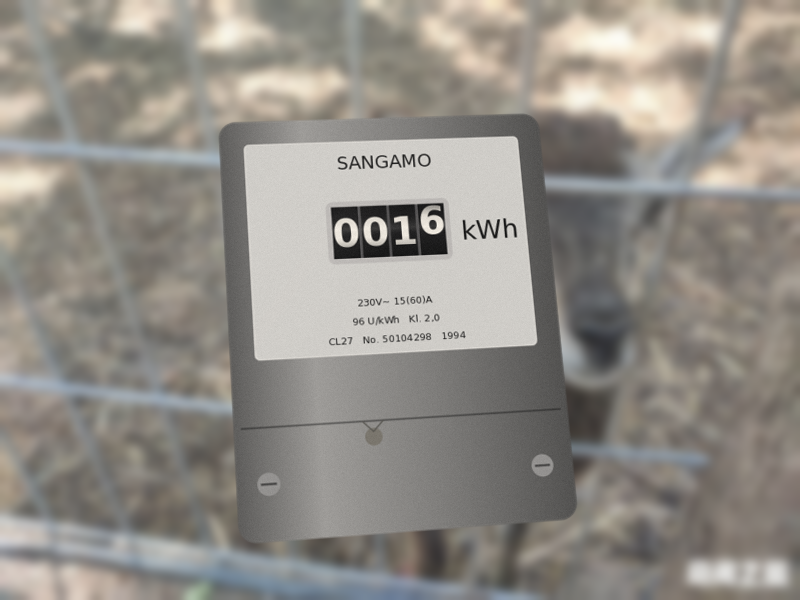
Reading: 16,kWh
